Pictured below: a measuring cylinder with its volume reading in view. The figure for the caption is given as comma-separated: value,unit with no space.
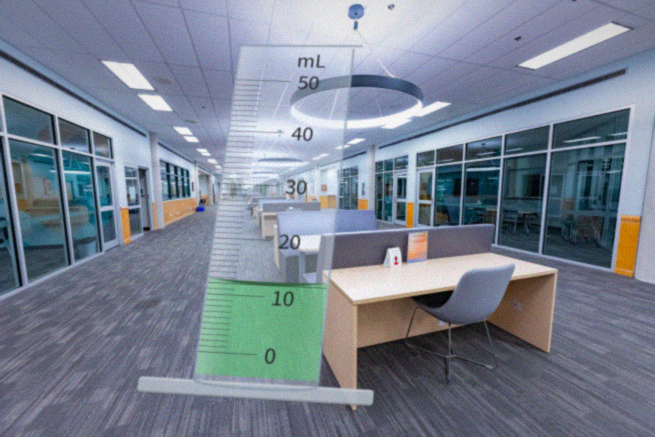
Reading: 12,mL
